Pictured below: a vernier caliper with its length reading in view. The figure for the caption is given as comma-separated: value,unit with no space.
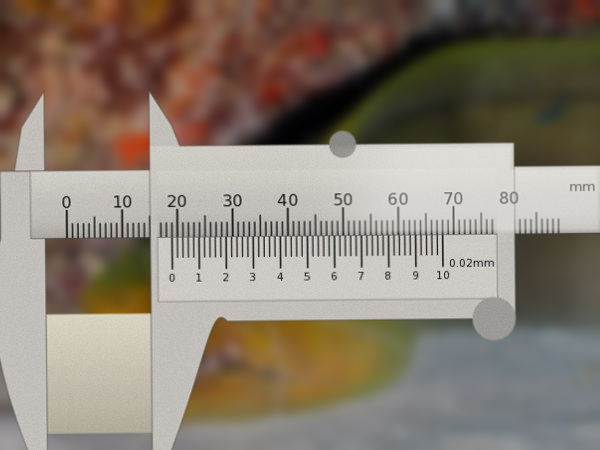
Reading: 19.0,mm
